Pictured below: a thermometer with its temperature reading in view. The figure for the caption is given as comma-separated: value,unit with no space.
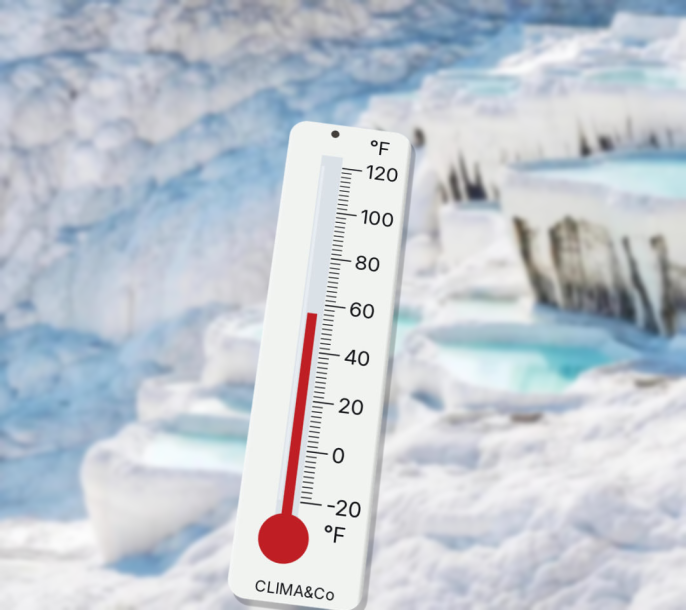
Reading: 56,°F
